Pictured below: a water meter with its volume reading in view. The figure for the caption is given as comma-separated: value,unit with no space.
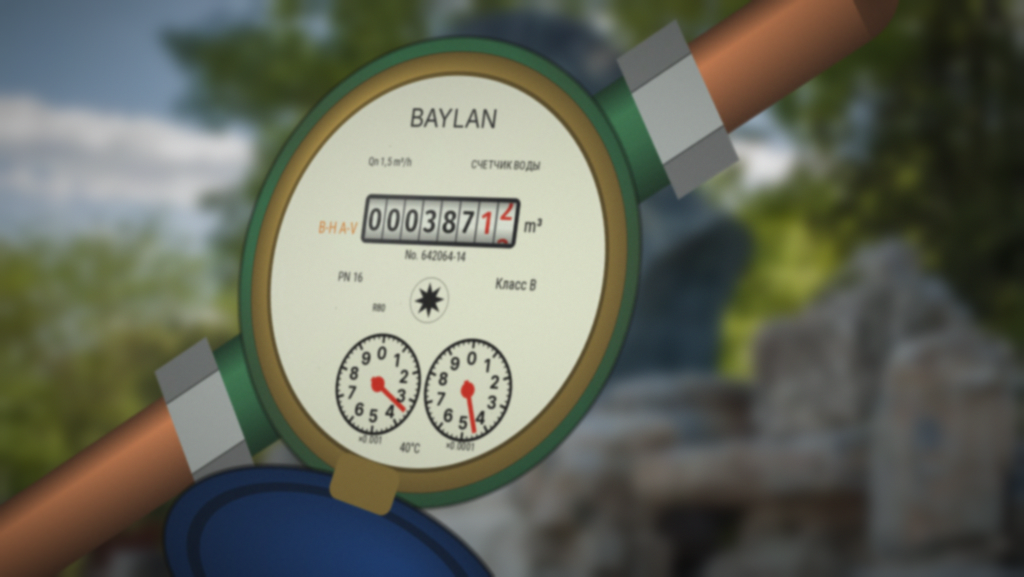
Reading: 387.1234,m³
